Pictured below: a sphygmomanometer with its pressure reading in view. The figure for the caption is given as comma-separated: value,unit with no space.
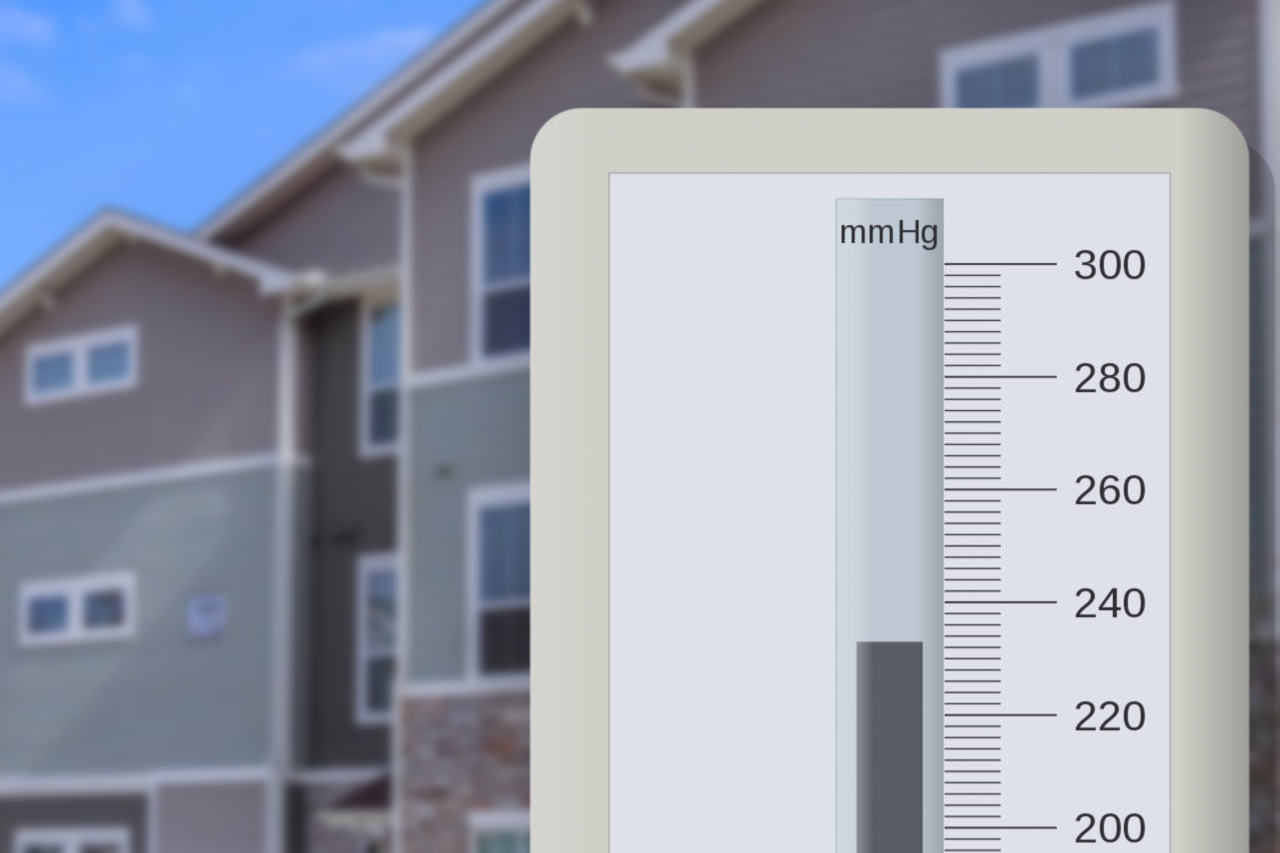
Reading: 233,mmHg
